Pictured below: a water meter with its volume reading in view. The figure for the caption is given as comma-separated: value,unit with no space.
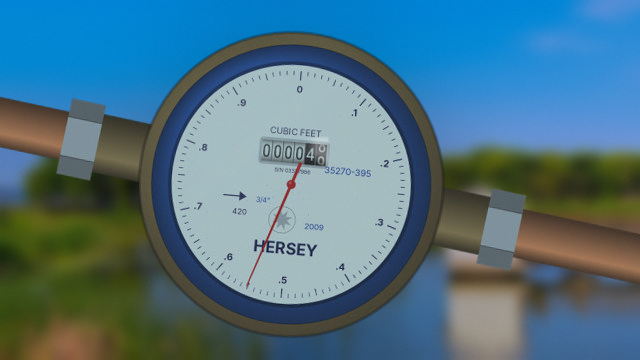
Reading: 48.55,ft³
